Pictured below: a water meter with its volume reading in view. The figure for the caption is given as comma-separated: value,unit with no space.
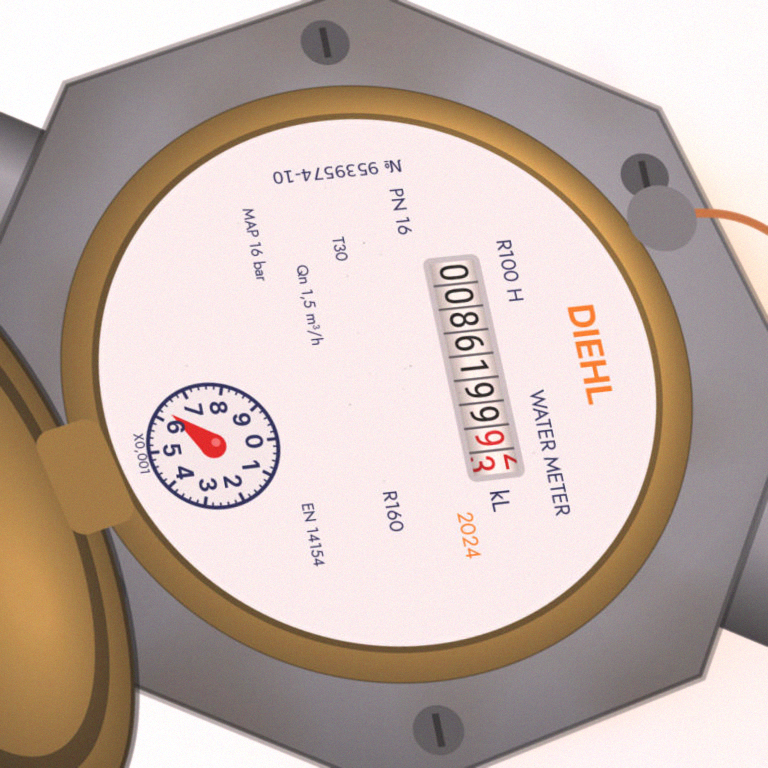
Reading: 86199.926,kL
